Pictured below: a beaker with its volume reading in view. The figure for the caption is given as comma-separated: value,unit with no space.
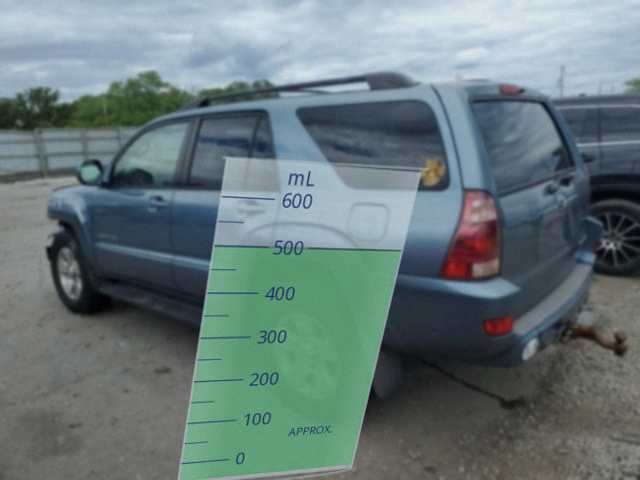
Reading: 500,mL
